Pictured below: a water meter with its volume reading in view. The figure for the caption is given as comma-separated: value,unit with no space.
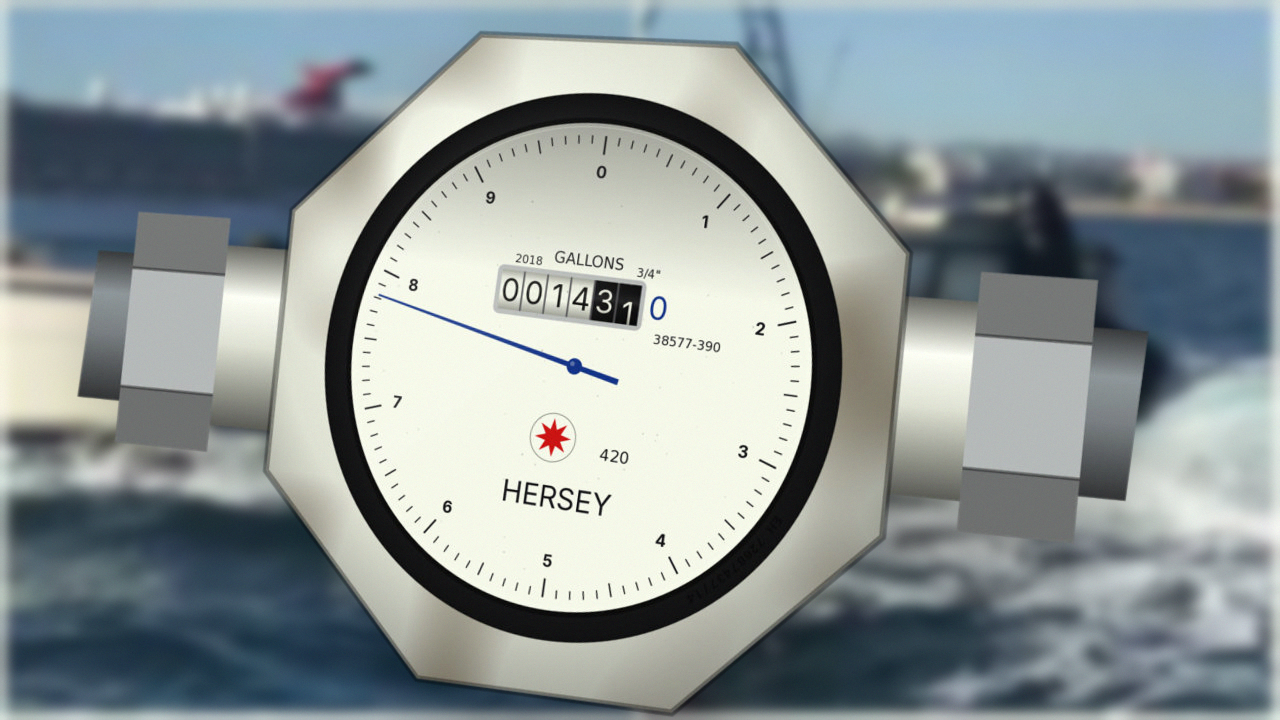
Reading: 14307.8,gal
